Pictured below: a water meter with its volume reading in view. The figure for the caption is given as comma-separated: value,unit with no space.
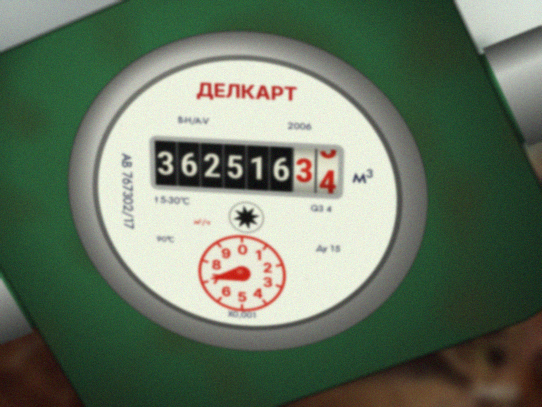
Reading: 362516.337,m³
